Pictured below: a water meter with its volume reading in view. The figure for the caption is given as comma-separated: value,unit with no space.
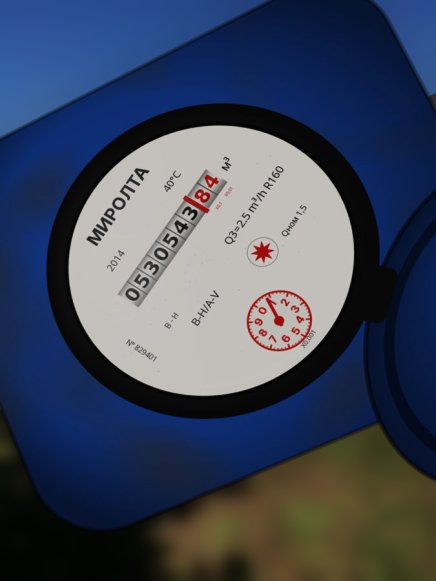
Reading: 530543.840,m³
